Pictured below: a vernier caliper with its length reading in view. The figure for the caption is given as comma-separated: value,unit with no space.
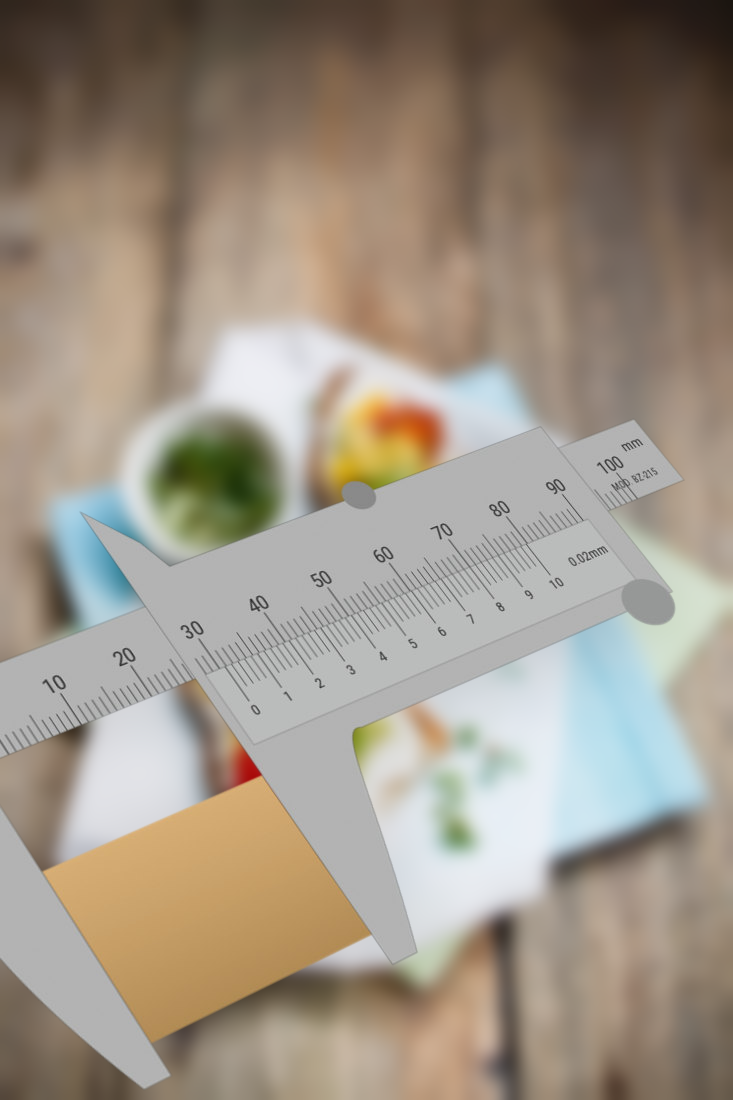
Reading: 30.8,mm
